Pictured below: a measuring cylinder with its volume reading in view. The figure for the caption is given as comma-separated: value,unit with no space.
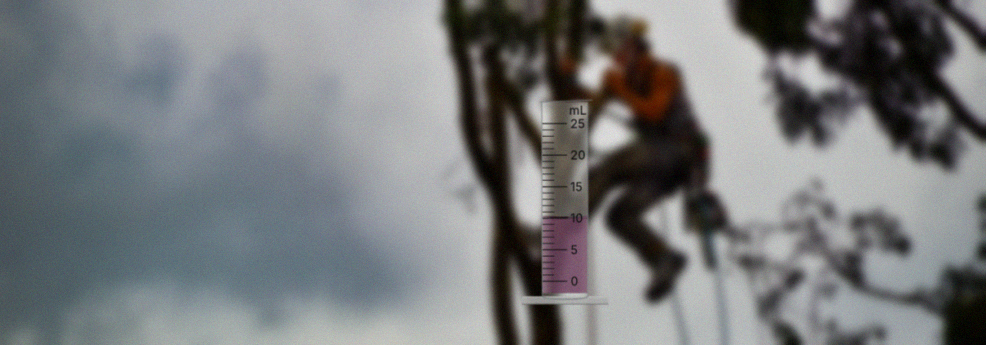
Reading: 10,mL
